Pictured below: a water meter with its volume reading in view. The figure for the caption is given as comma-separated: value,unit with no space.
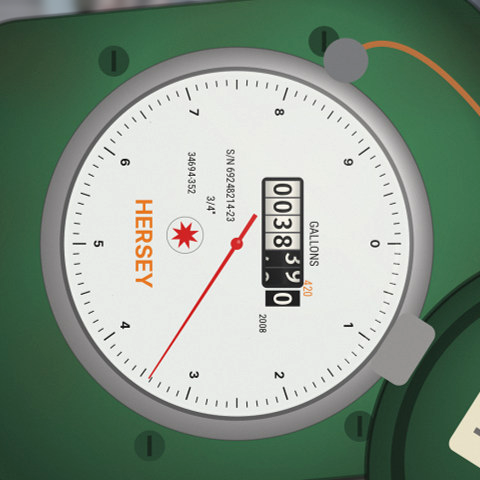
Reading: 38393.4,gal
